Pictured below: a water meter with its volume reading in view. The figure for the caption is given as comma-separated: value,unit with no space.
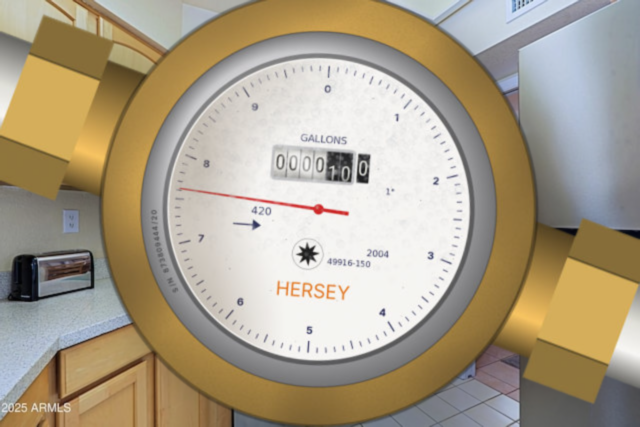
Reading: 97.6,gal
